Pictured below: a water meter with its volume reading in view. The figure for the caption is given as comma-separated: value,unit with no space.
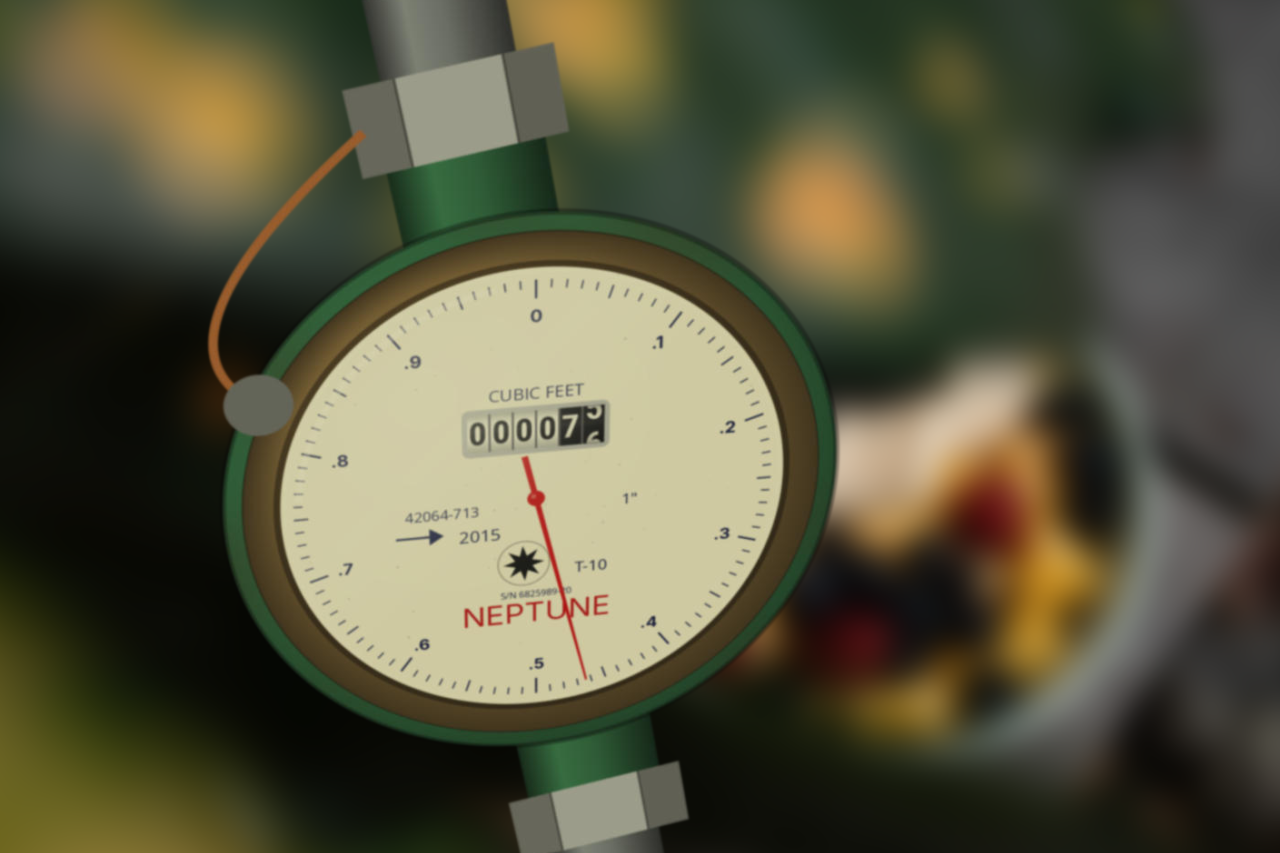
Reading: 75.46,ft³
